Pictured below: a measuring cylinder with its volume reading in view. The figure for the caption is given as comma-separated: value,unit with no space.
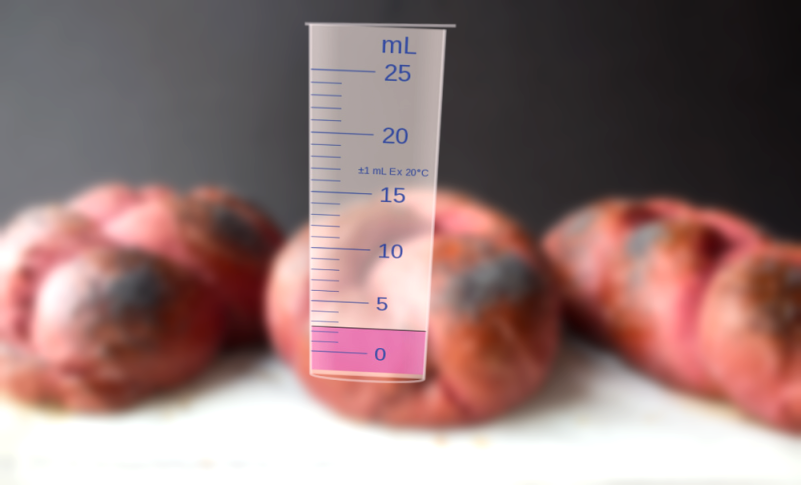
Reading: 2.5,mL
